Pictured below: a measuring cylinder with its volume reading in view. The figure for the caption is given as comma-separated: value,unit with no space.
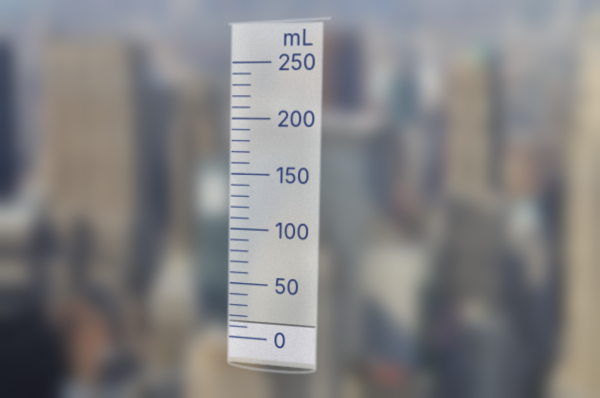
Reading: 15,mL
